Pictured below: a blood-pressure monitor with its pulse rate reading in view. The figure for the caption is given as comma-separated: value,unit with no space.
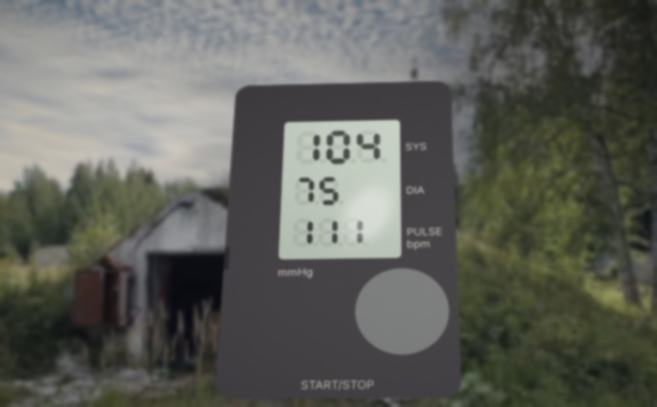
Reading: 111,bpm
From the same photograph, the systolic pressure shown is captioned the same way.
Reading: 104,mmHg
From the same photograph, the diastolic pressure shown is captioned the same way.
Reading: 75,mmHg
